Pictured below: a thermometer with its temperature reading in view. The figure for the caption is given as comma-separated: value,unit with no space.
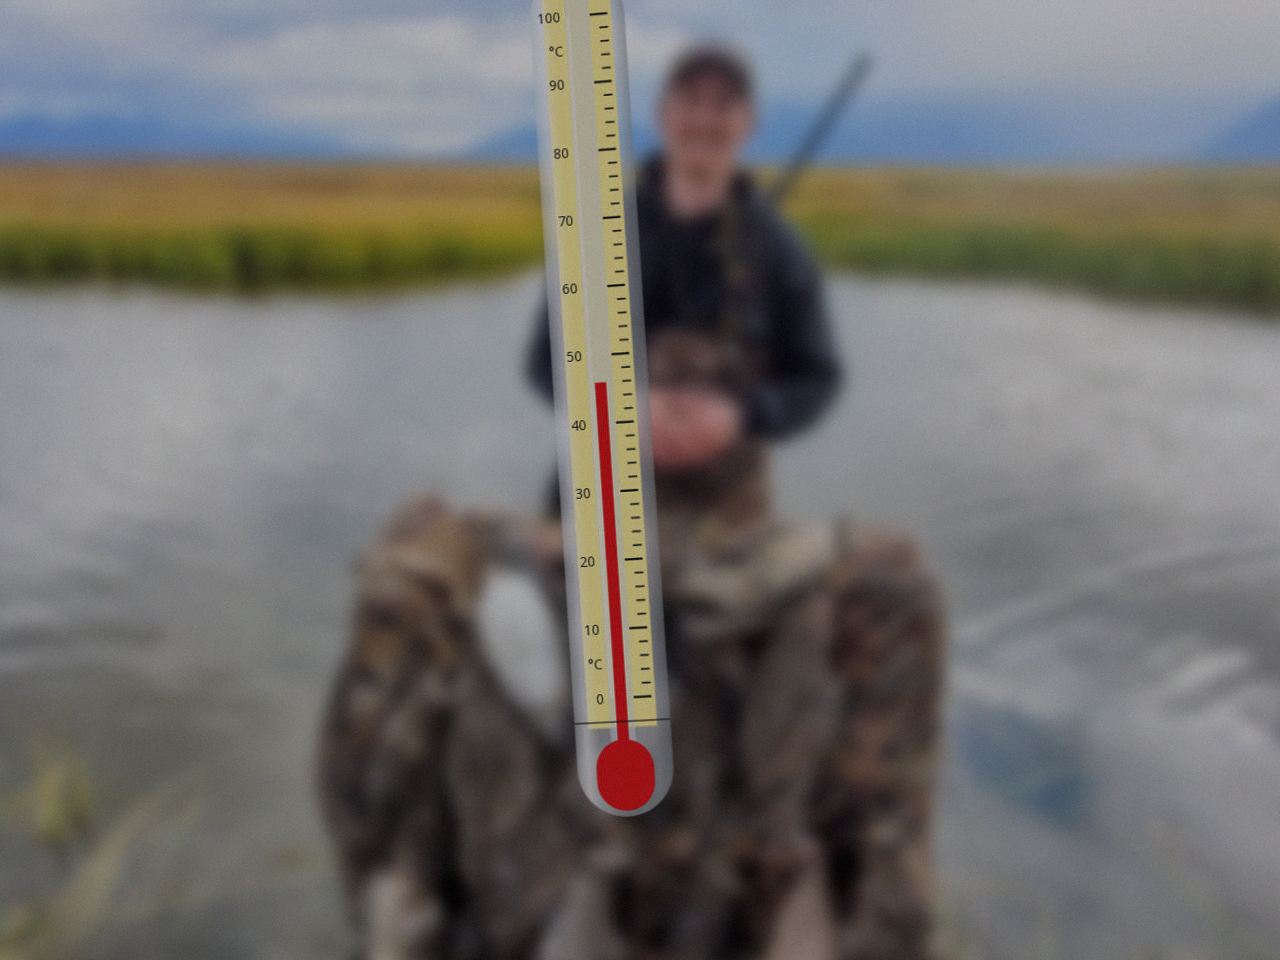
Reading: 46,°C
